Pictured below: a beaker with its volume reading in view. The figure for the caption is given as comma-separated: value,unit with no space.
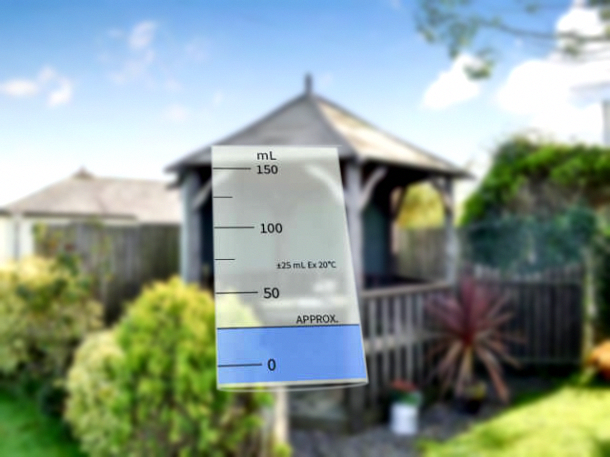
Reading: 25,mL
